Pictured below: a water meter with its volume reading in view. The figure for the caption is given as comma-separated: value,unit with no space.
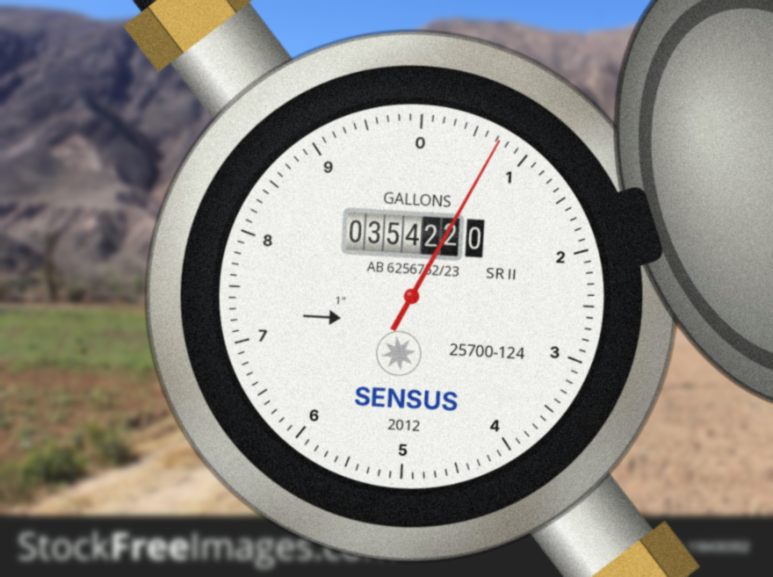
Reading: 354220.7,gal
